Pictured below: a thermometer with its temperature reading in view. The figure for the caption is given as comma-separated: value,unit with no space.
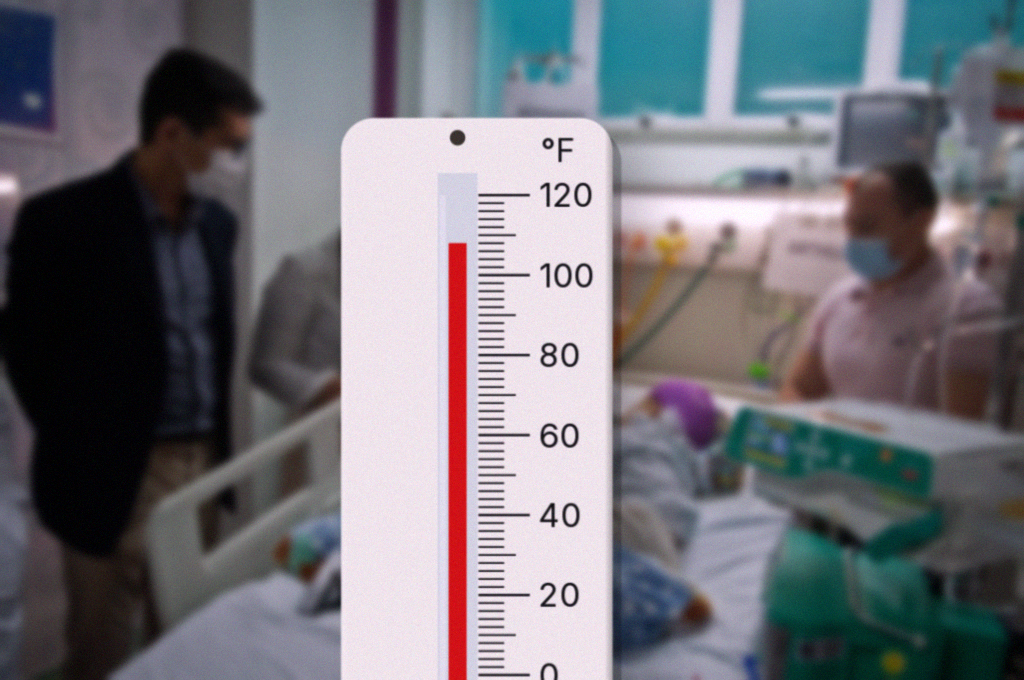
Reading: 108,°F
